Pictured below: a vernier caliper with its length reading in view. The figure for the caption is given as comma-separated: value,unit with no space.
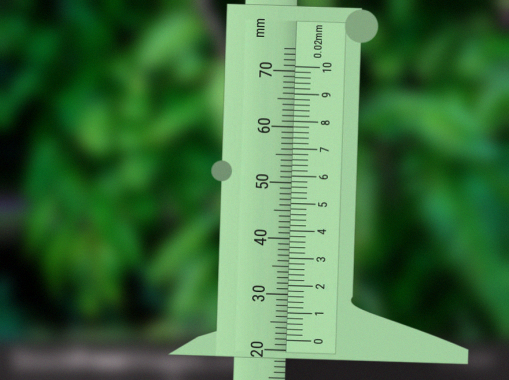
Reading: 21.8,mm
